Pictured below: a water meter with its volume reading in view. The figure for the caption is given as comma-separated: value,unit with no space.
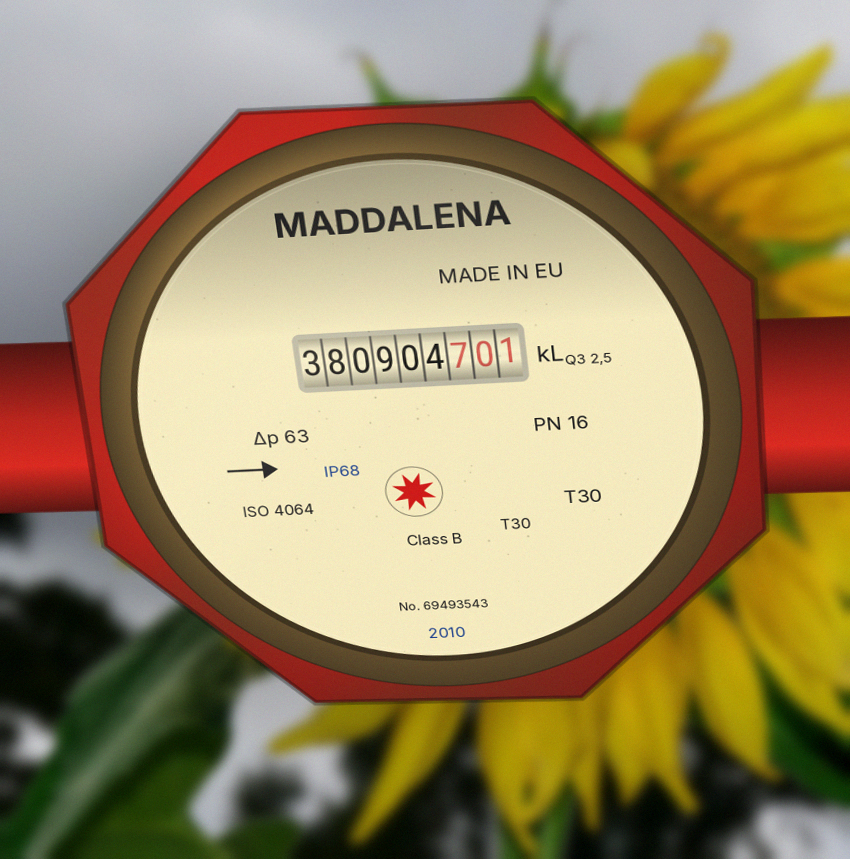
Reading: 380904.701,kL
